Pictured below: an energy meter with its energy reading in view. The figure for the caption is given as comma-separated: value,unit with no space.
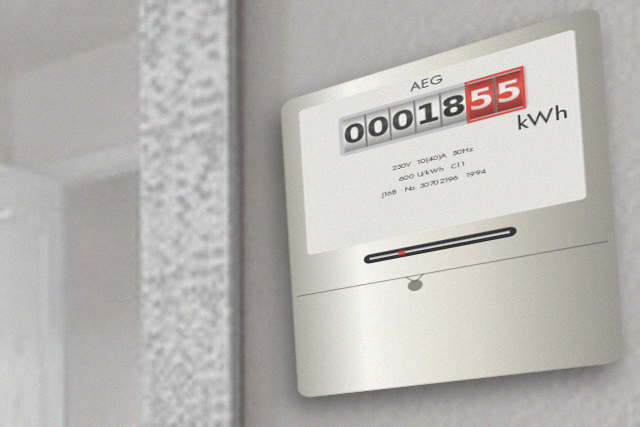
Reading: 18.55,kWh
